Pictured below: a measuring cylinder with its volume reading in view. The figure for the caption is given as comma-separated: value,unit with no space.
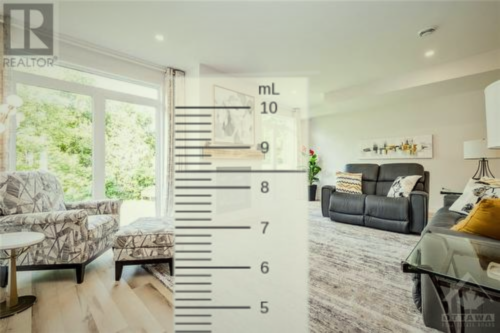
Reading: 8.4,mL
